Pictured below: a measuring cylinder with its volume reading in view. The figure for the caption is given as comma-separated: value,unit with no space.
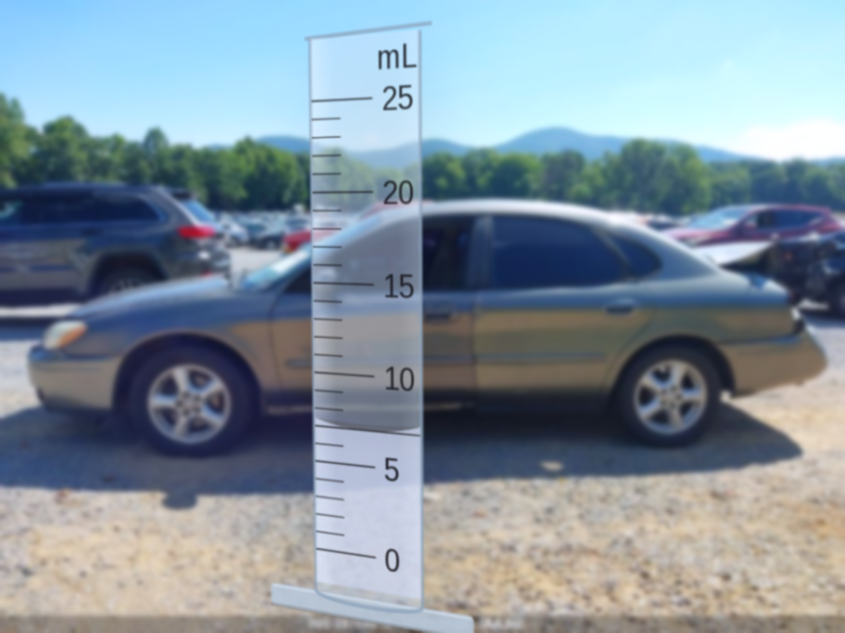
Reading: 7,mL
